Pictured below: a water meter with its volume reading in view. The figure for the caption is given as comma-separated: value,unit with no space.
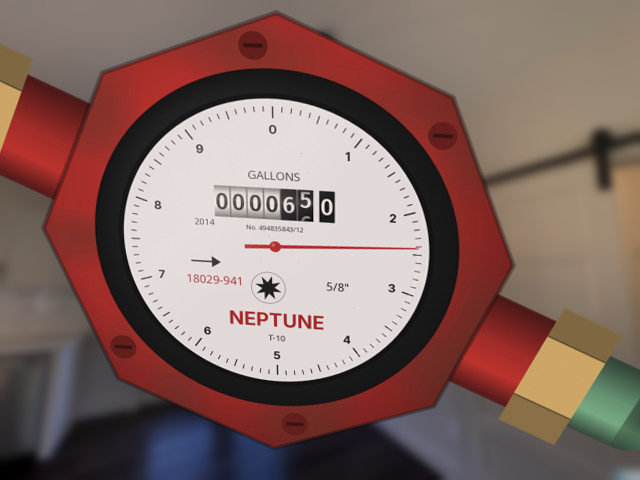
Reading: 652.4,gal
